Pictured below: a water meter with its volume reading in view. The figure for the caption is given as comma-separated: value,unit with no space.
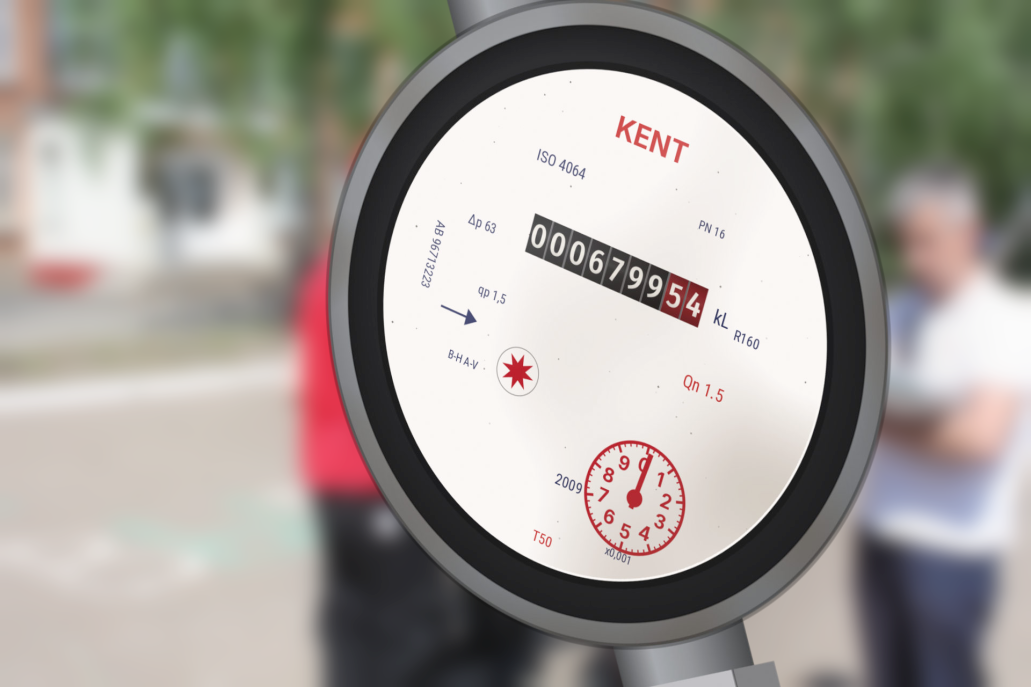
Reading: 6799.540,kL
